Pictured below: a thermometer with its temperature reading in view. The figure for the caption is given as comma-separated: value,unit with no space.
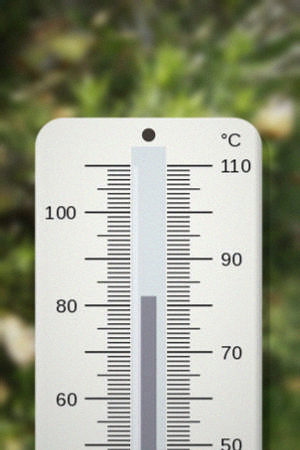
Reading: 82,°C
